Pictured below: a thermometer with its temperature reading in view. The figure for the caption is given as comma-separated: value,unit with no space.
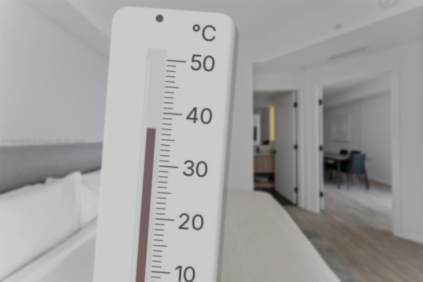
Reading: 37,°C
